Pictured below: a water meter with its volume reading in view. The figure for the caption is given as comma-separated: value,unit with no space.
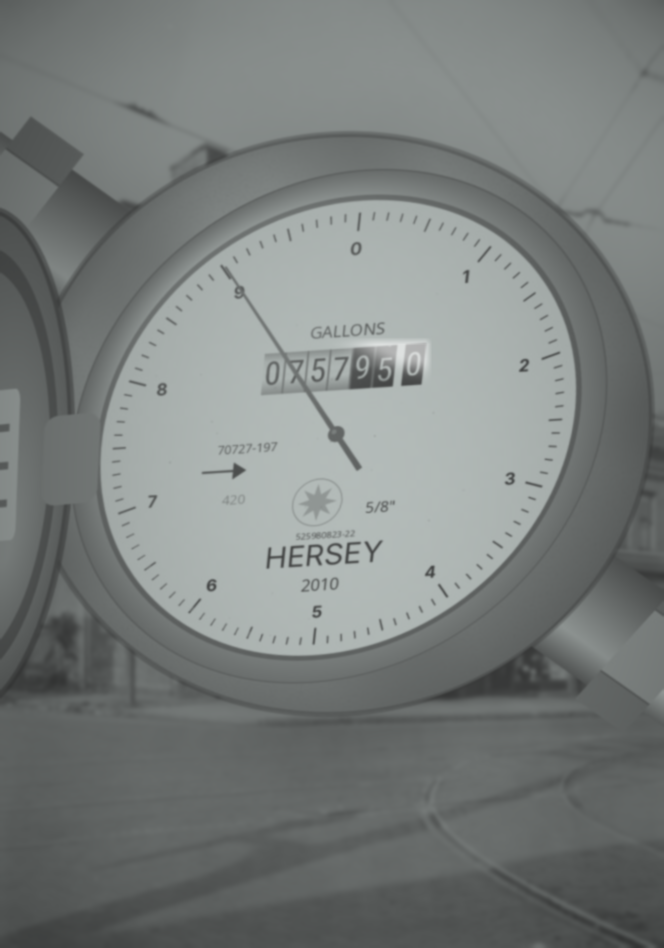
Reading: 757949.0,gal
